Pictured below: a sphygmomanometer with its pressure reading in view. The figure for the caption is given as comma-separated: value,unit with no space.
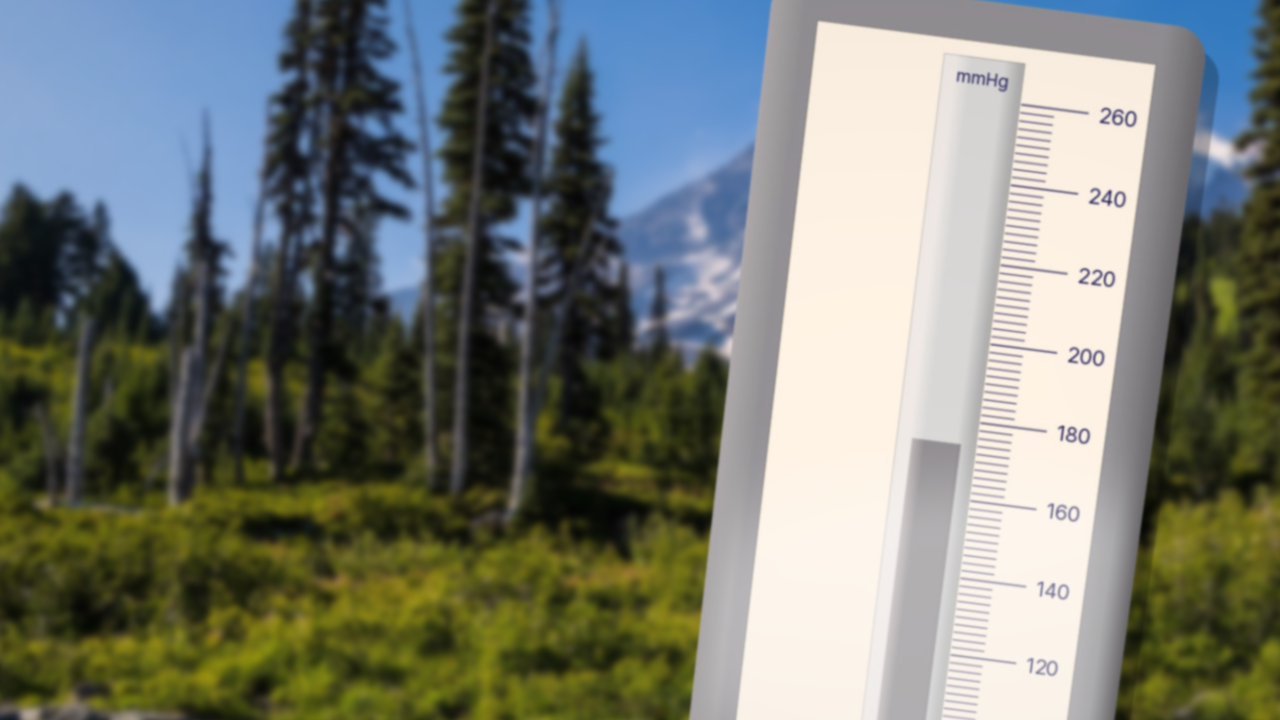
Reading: 174,mmHg
